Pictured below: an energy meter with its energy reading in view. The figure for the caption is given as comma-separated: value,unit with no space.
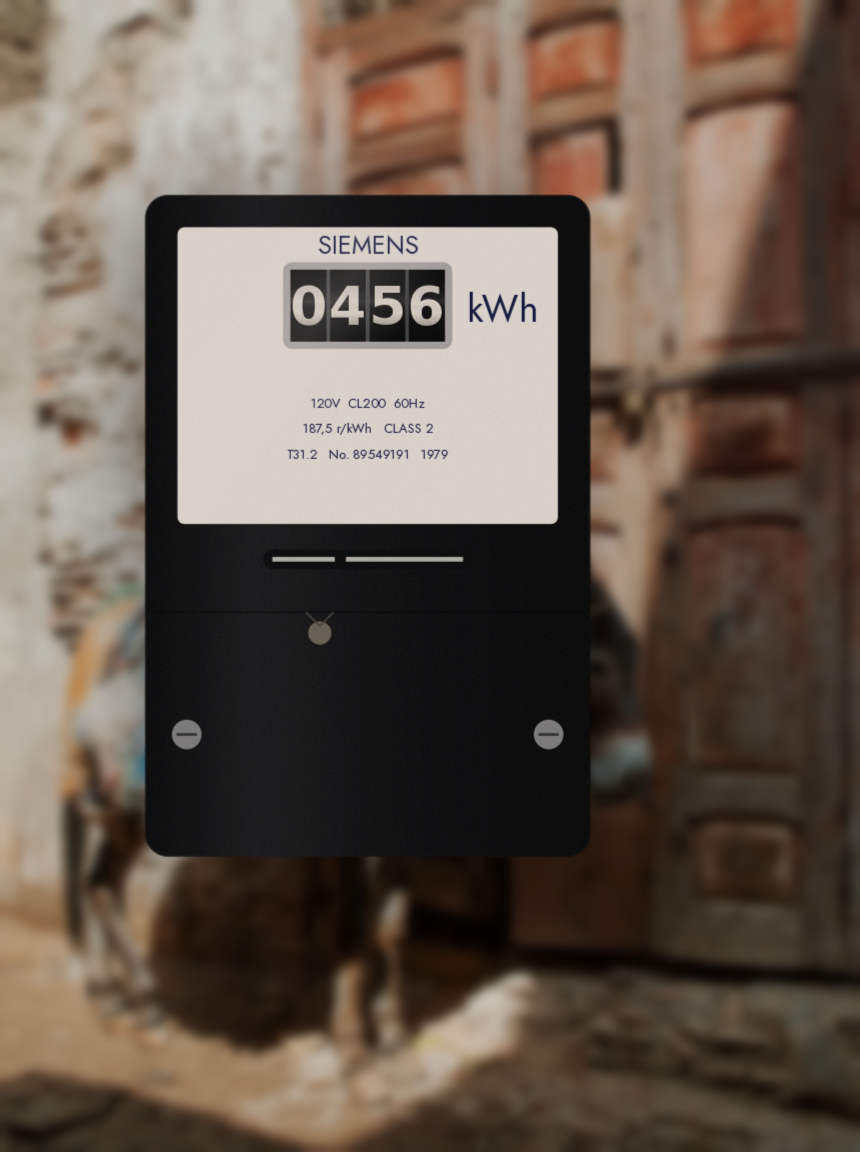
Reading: 456,kWh
